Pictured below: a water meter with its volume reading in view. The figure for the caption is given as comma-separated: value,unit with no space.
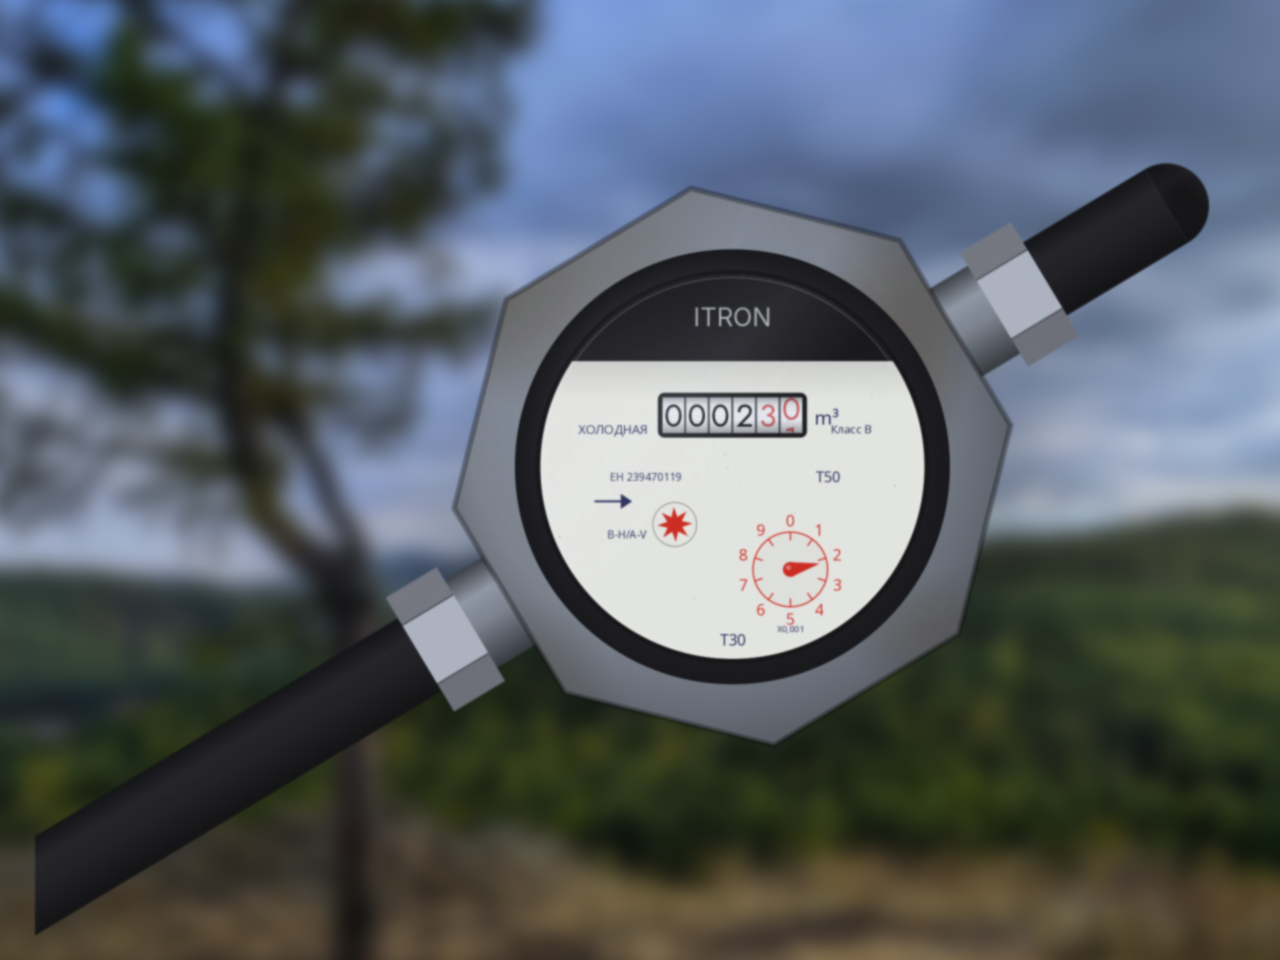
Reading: 2.302,m³
